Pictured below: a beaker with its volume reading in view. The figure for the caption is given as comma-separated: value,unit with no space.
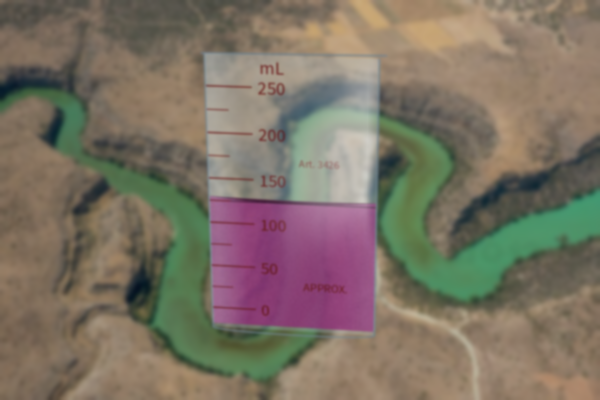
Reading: 125,mL
